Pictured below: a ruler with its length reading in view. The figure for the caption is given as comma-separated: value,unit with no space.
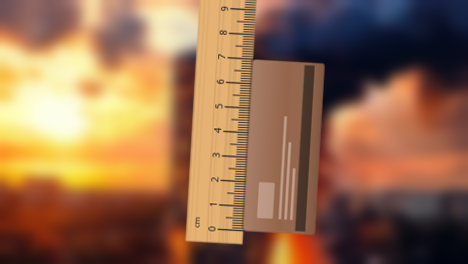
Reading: 7,cm
